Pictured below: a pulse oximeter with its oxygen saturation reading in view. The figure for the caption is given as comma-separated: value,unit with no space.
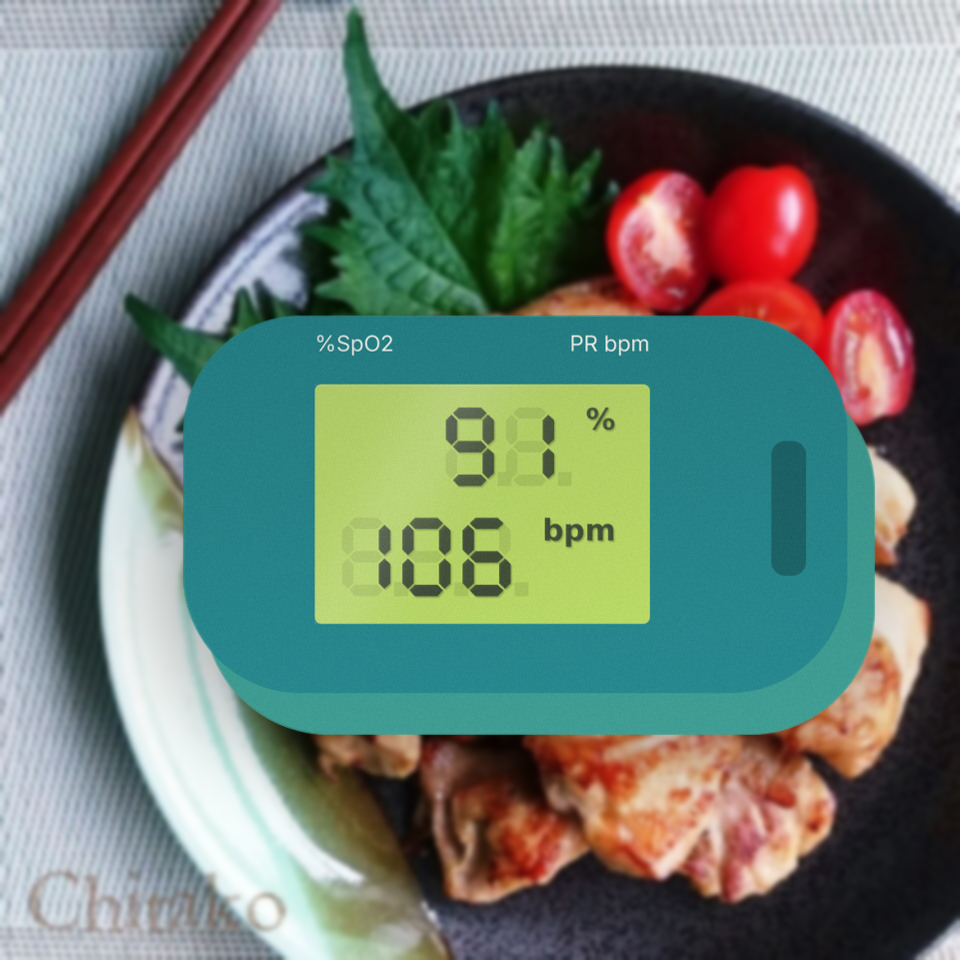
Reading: 91,%
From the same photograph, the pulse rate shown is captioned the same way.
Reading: 106,bpm
